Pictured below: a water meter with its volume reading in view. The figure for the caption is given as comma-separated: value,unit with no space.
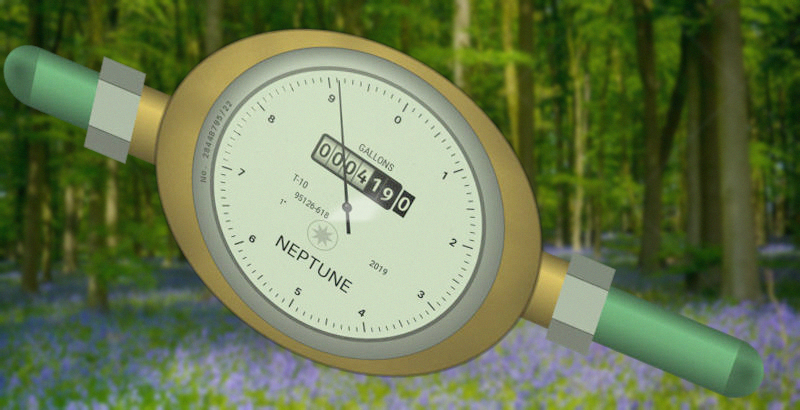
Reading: 4189.1,gal
